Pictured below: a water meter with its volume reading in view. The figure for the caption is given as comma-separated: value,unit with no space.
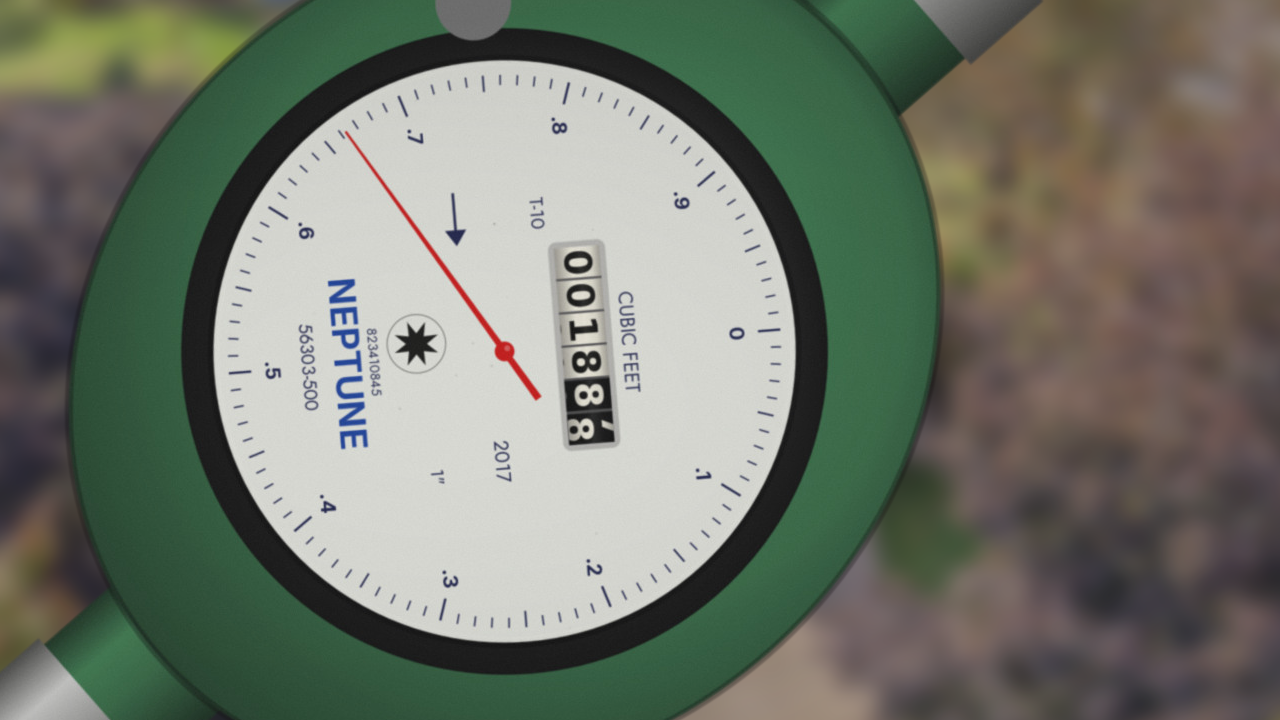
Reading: 1887.66,ft³
